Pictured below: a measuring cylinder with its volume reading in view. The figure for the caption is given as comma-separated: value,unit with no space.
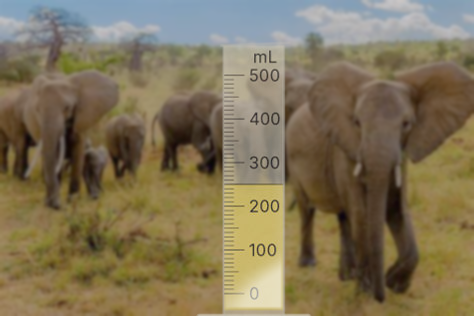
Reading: 250,mL
